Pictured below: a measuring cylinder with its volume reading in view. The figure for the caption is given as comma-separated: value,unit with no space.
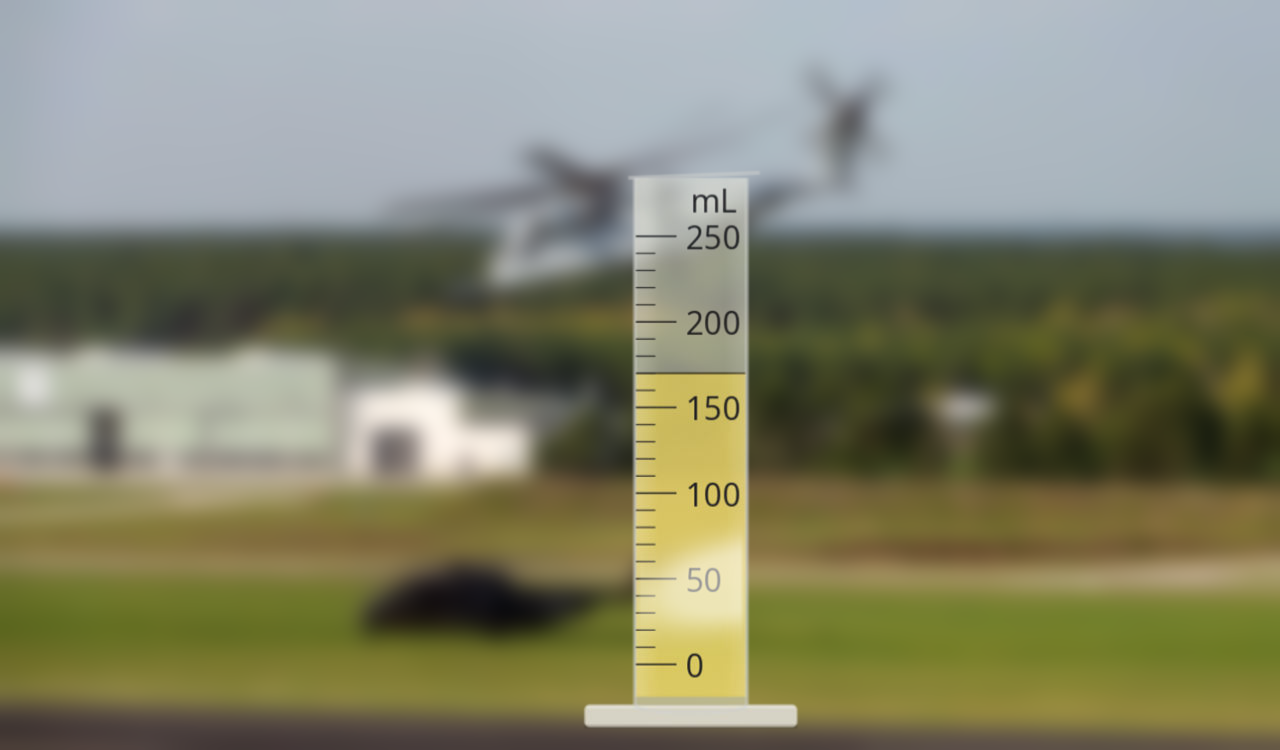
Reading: 170,mL
